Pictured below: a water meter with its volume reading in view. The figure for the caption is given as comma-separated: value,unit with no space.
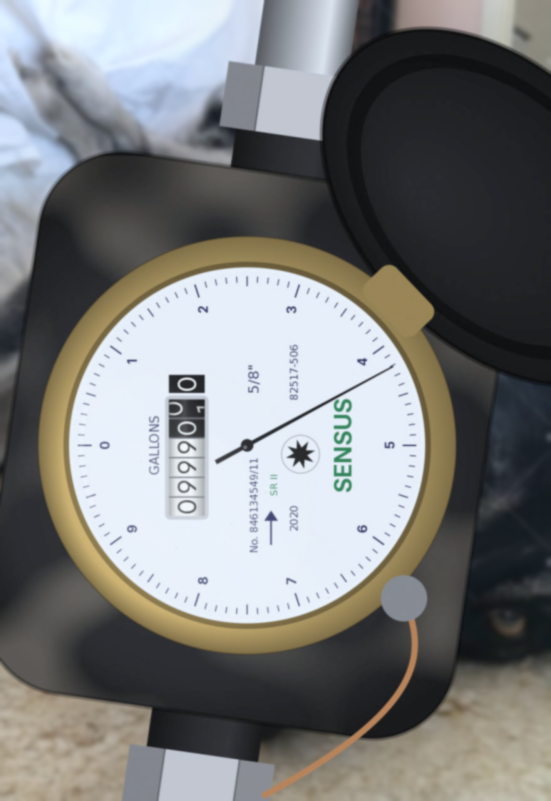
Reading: 999004.2,gal
